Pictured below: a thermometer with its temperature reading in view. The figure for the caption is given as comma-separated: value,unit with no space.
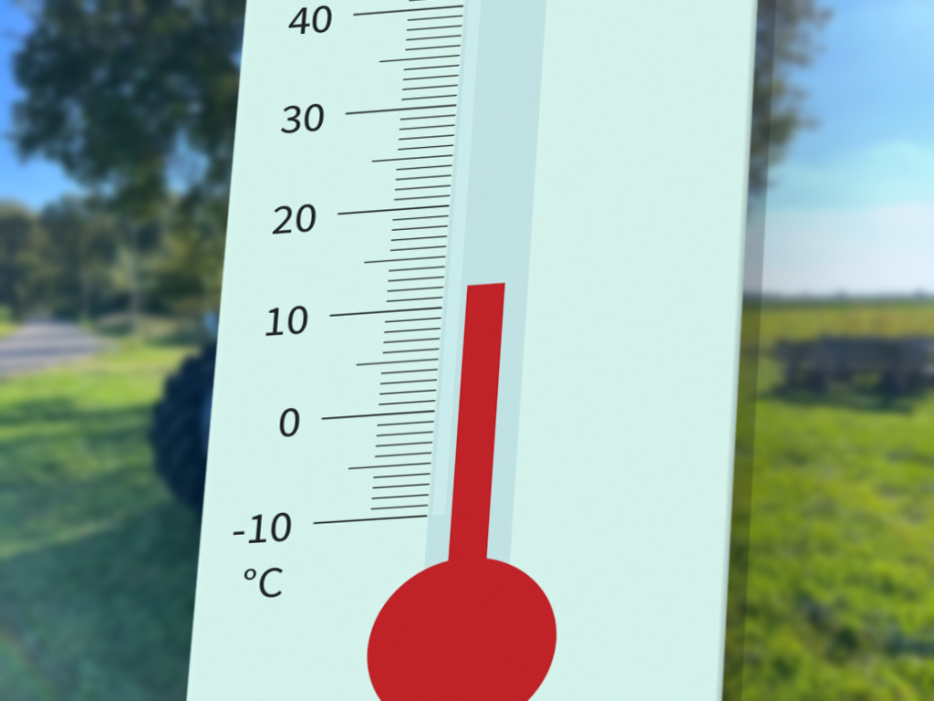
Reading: 12,°C
